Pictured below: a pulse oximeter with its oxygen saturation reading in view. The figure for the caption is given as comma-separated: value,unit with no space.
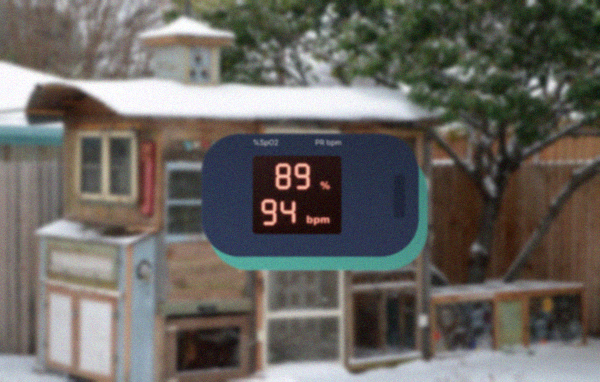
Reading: 89,%
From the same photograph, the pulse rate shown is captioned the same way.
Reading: 94,bpm
